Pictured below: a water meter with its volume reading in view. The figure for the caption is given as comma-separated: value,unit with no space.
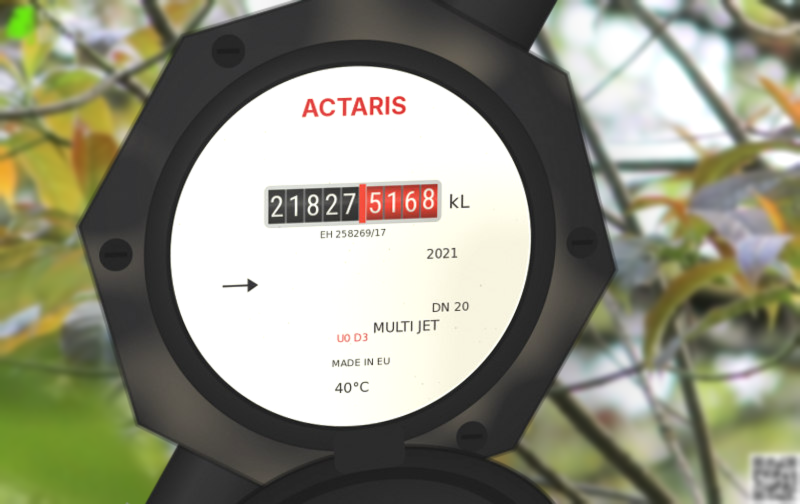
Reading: 21827.5168,kL
